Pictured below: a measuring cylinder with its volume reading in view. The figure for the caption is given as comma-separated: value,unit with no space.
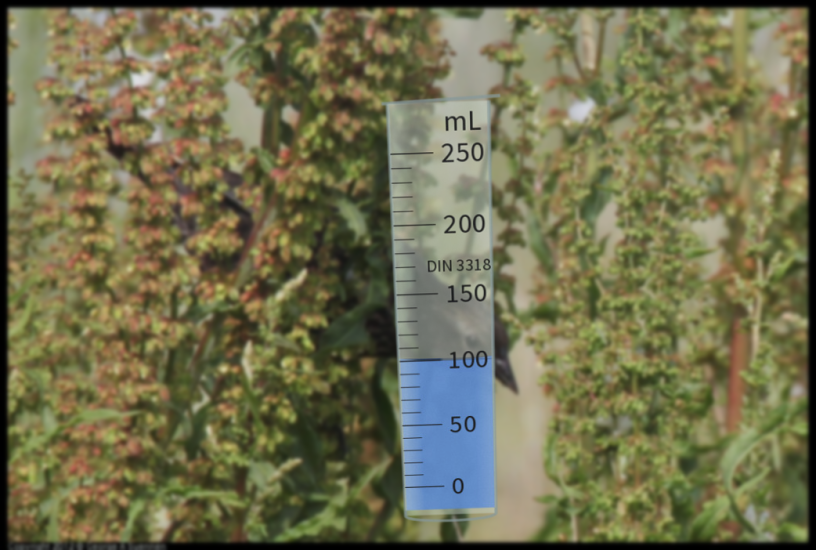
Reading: 100,mL
